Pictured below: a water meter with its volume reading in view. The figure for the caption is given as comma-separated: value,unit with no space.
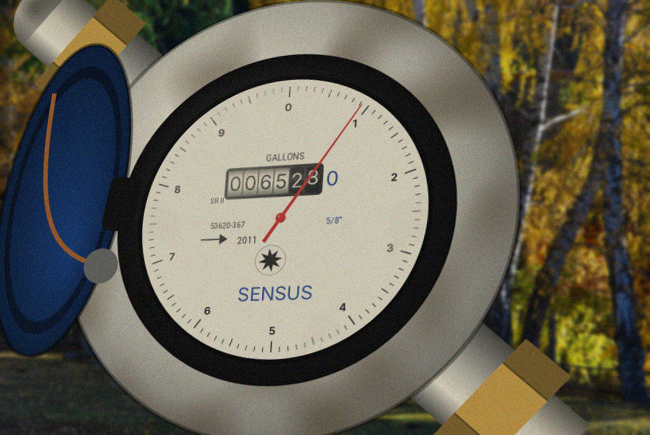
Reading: 65280.9,gal
